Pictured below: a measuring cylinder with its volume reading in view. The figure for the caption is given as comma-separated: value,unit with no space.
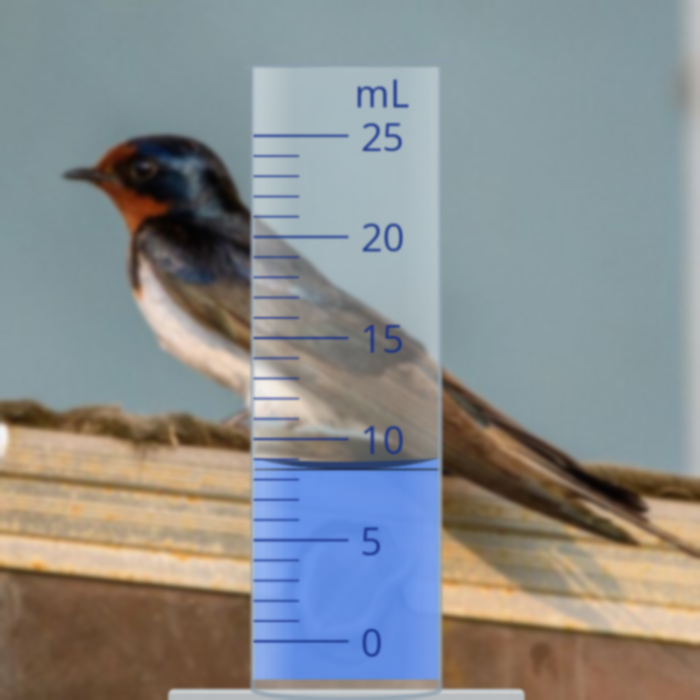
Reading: 8.5,mL
